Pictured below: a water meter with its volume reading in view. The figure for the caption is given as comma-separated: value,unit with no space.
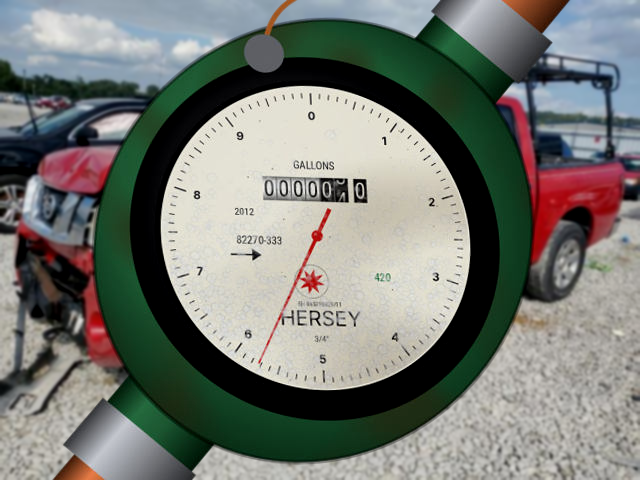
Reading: 35.7,gal
